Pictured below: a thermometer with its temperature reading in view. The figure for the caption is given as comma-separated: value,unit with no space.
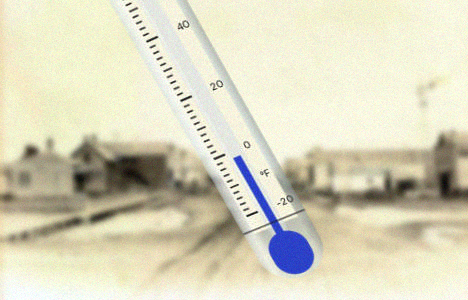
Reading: -2,°F
